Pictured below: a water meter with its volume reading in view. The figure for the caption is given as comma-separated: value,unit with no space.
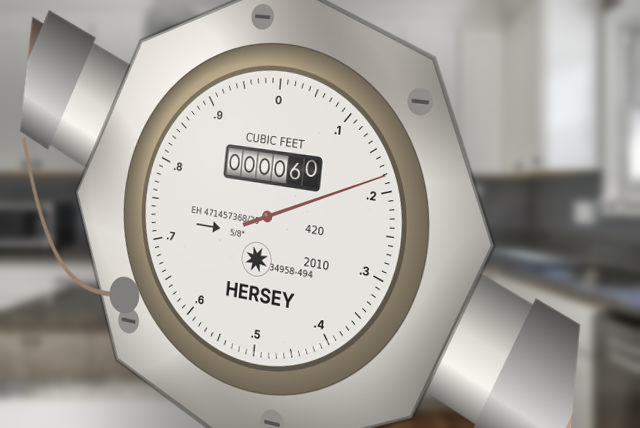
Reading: 60.18,ft³
